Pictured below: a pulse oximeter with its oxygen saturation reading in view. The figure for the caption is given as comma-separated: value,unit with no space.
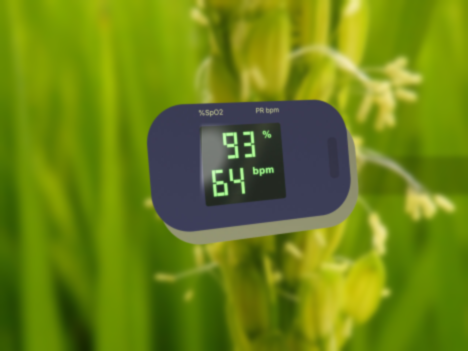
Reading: 93,%
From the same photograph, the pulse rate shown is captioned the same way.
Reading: 64,bpm
